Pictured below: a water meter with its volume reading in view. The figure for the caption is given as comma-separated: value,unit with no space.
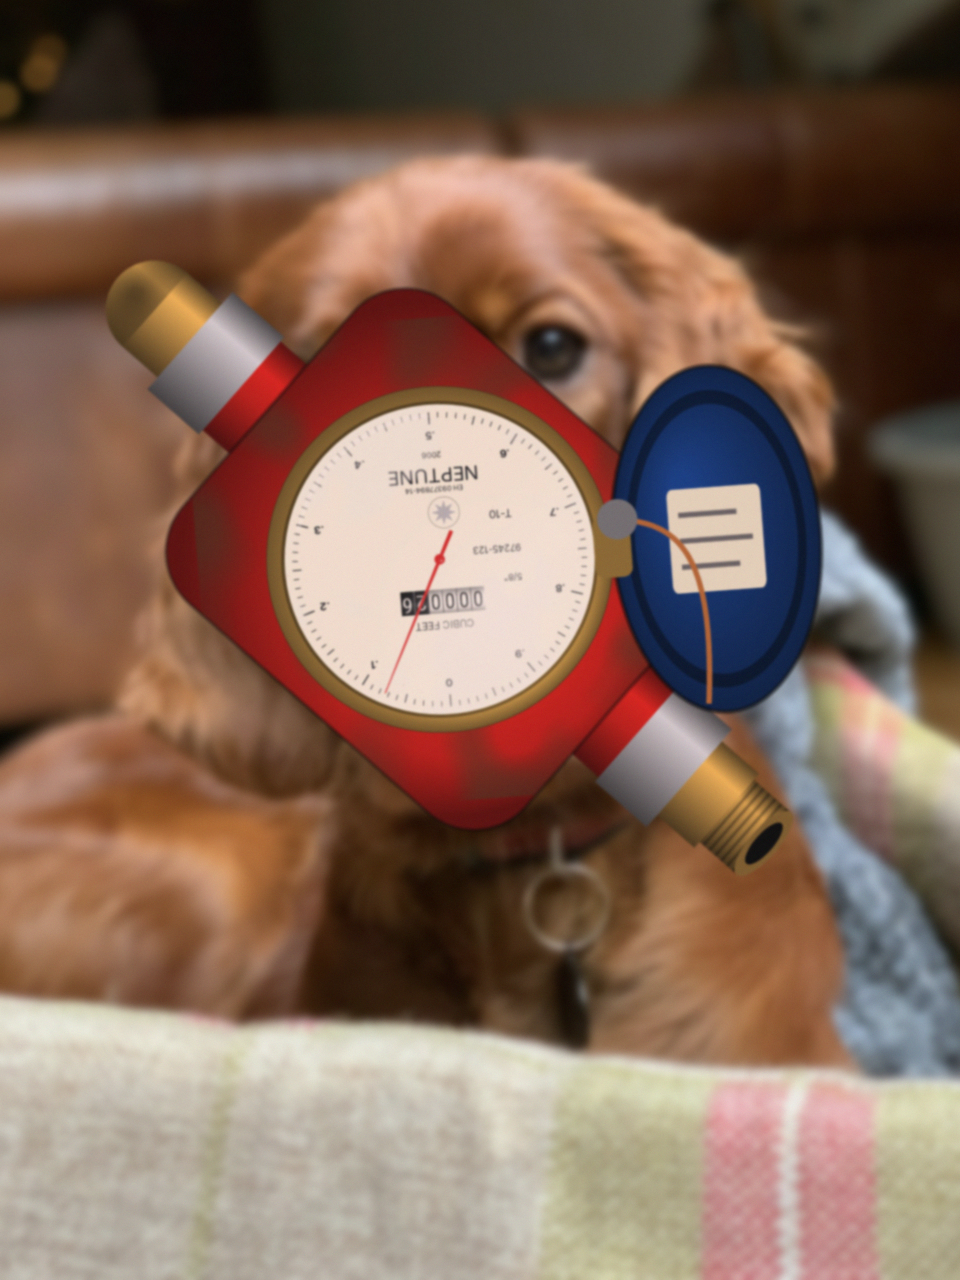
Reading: 26.07,ft³
